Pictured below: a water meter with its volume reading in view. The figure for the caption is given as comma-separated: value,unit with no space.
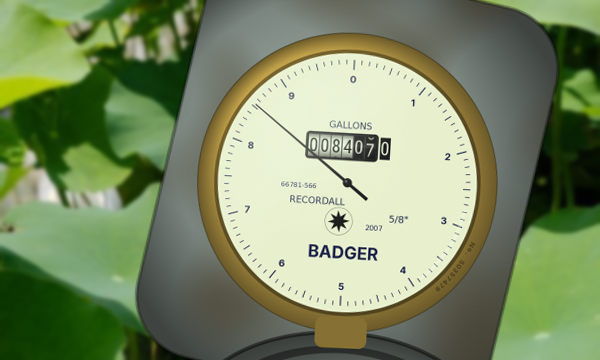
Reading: 84068.5,gal
